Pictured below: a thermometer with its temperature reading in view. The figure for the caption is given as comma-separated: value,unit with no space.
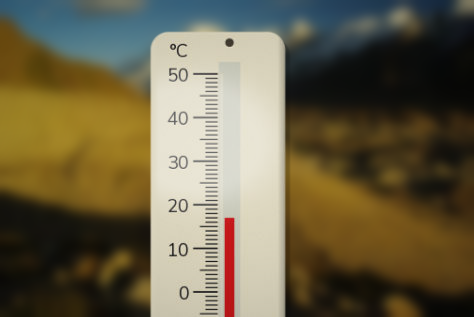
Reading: 17,°C
